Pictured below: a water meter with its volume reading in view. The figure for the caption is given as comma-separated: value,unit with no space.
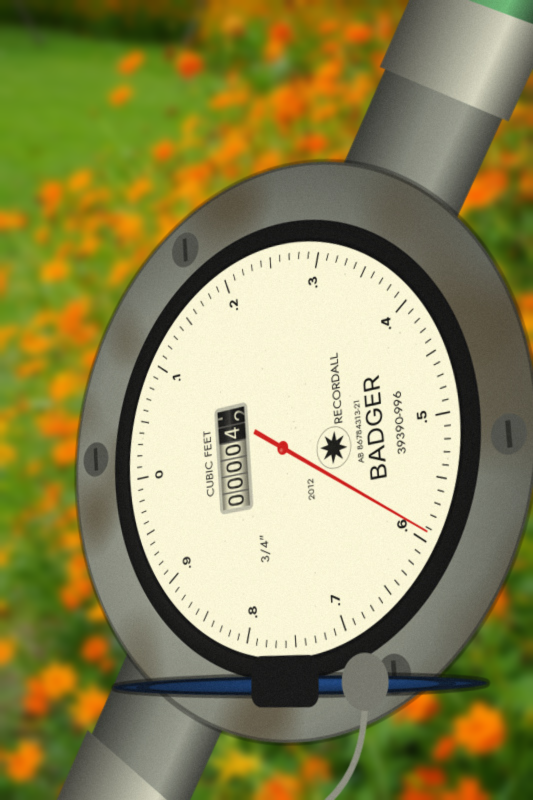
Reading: 41.59,ft³
